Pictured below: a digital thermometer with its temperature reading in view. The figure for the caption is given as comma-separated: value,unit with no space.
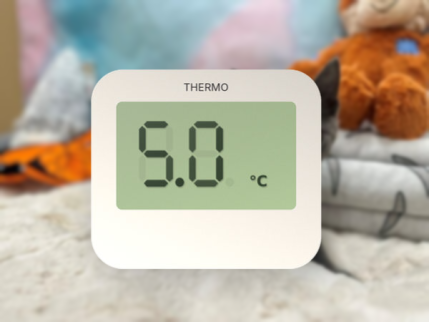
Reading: 5.0,°C
